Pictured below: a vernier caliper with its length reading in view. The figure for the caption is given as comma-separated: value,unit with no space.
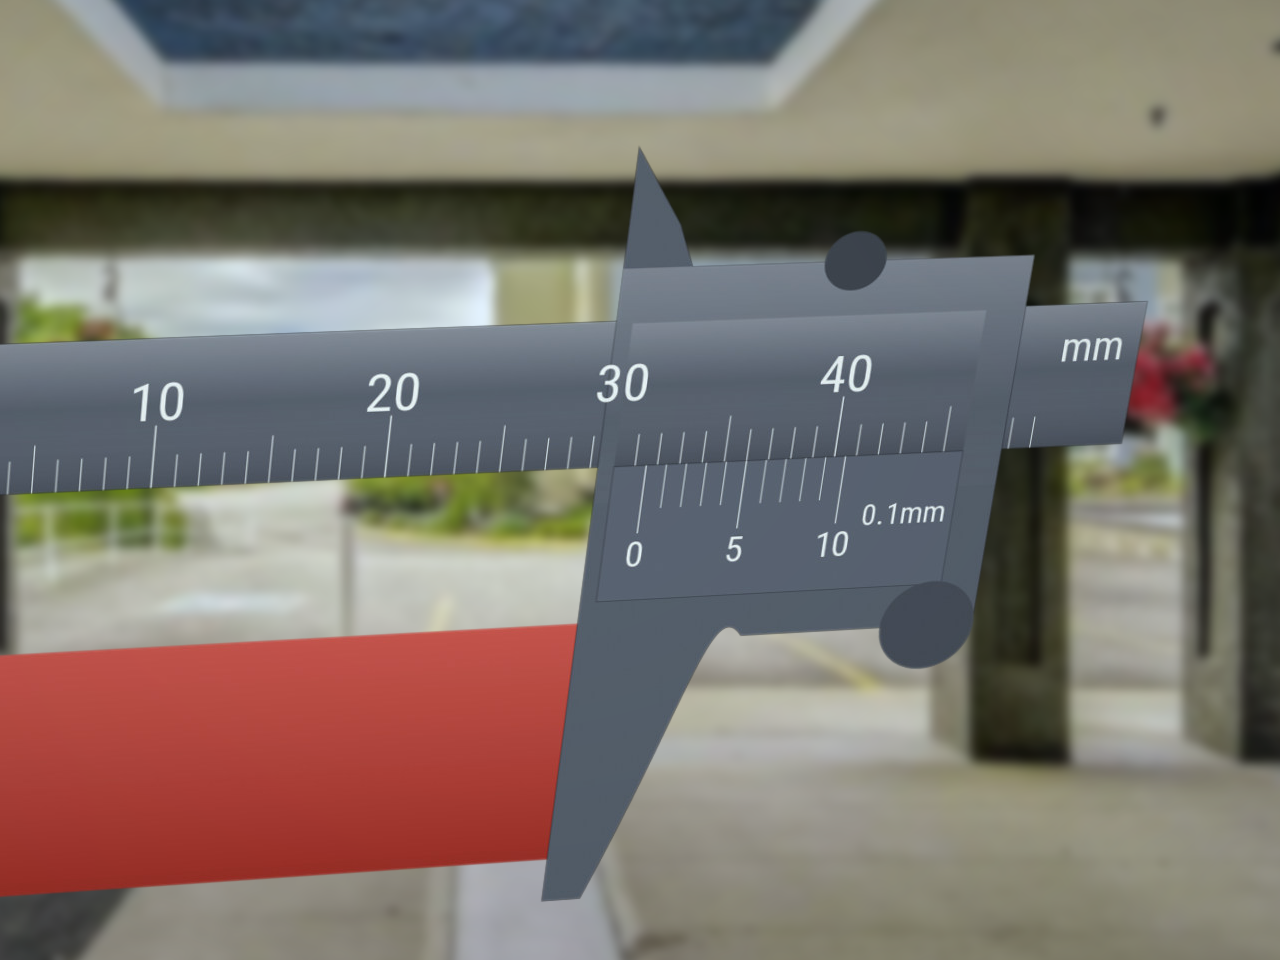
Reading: 31.5,mm
